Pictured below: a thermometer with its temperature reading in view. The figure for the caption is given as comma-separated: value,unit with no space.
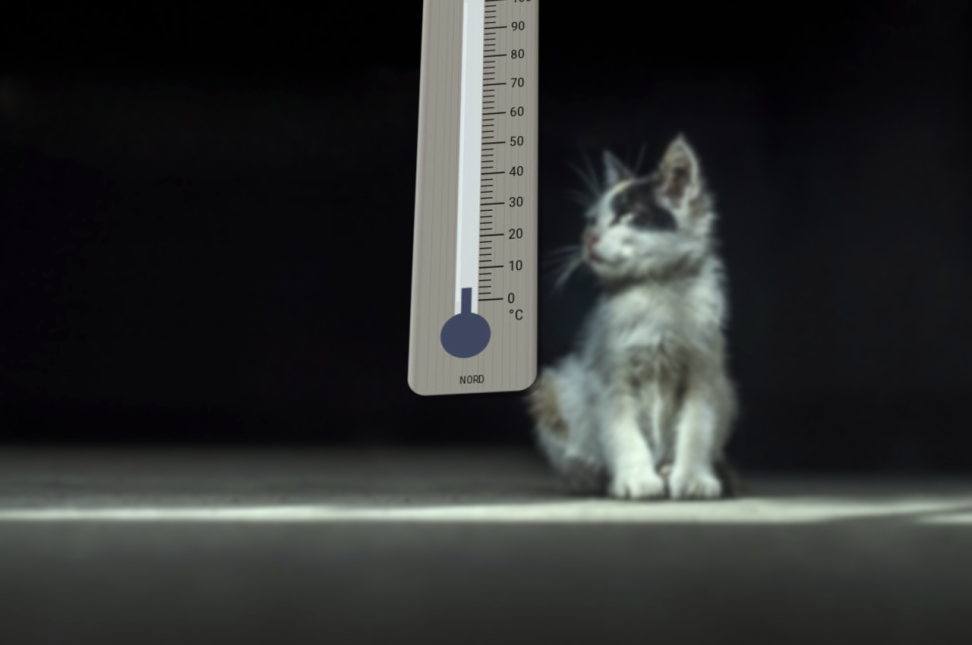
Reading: 4,°C
